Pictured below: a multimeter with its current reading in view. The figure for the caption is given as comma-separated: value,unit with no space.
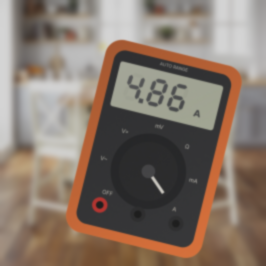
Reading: 4.86,A
